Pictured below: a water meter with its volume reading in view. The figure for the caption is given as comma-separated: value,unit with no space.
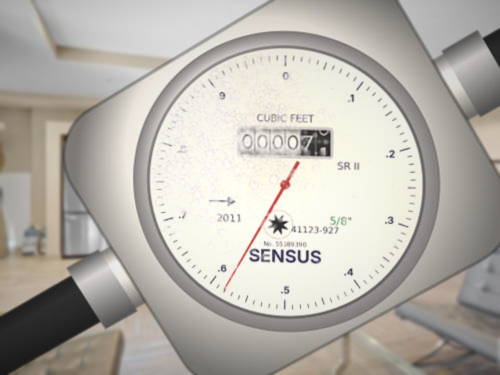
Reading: 70.58,ft³
